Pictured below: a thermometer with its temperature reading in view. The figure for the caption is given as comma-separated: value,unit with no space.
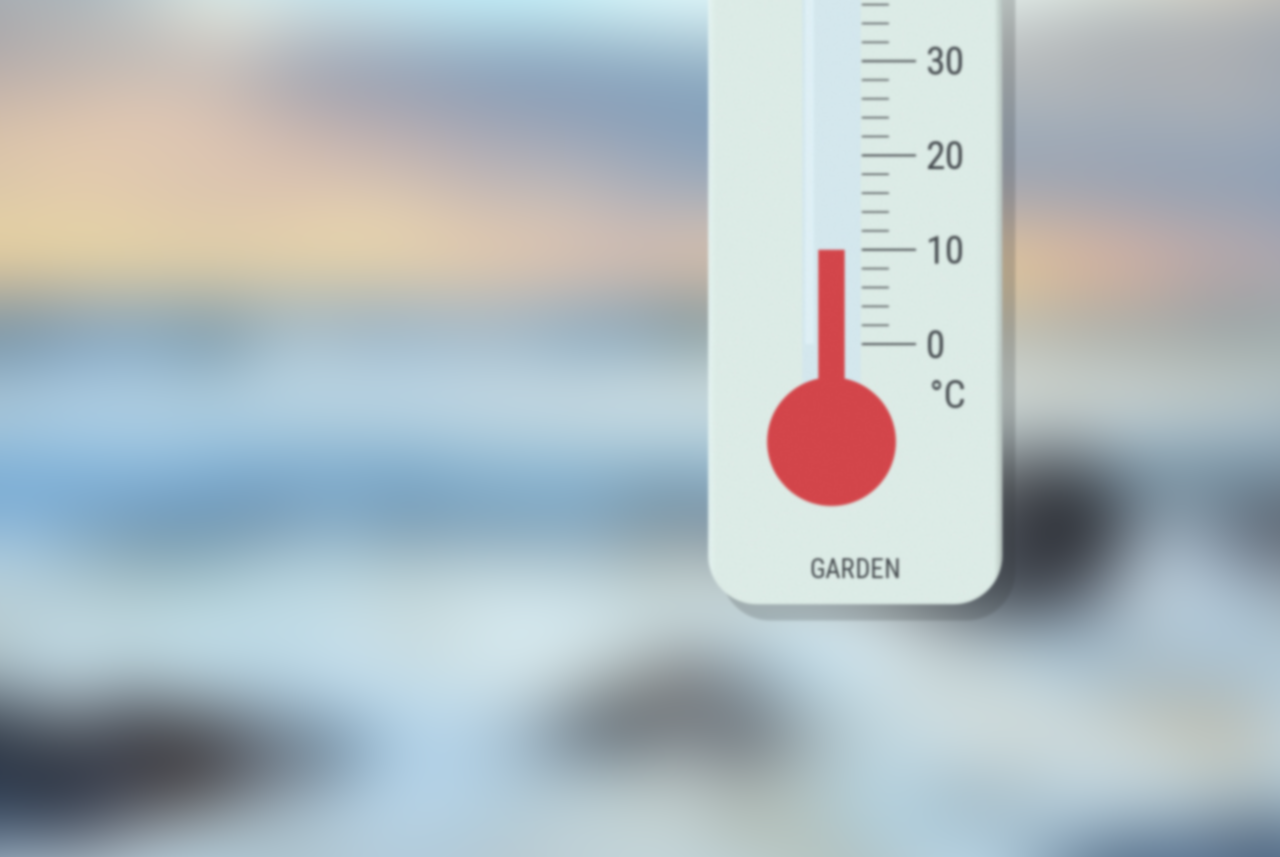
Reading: 10,°C
